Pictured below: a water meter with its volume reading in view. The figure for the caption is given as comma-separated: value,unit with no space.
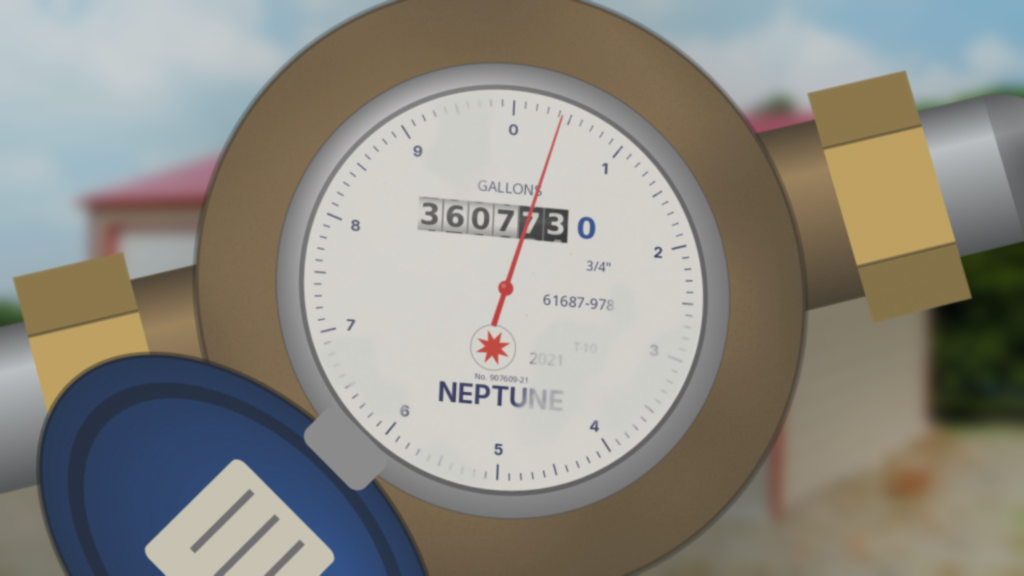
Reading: 3607730.4,gal
